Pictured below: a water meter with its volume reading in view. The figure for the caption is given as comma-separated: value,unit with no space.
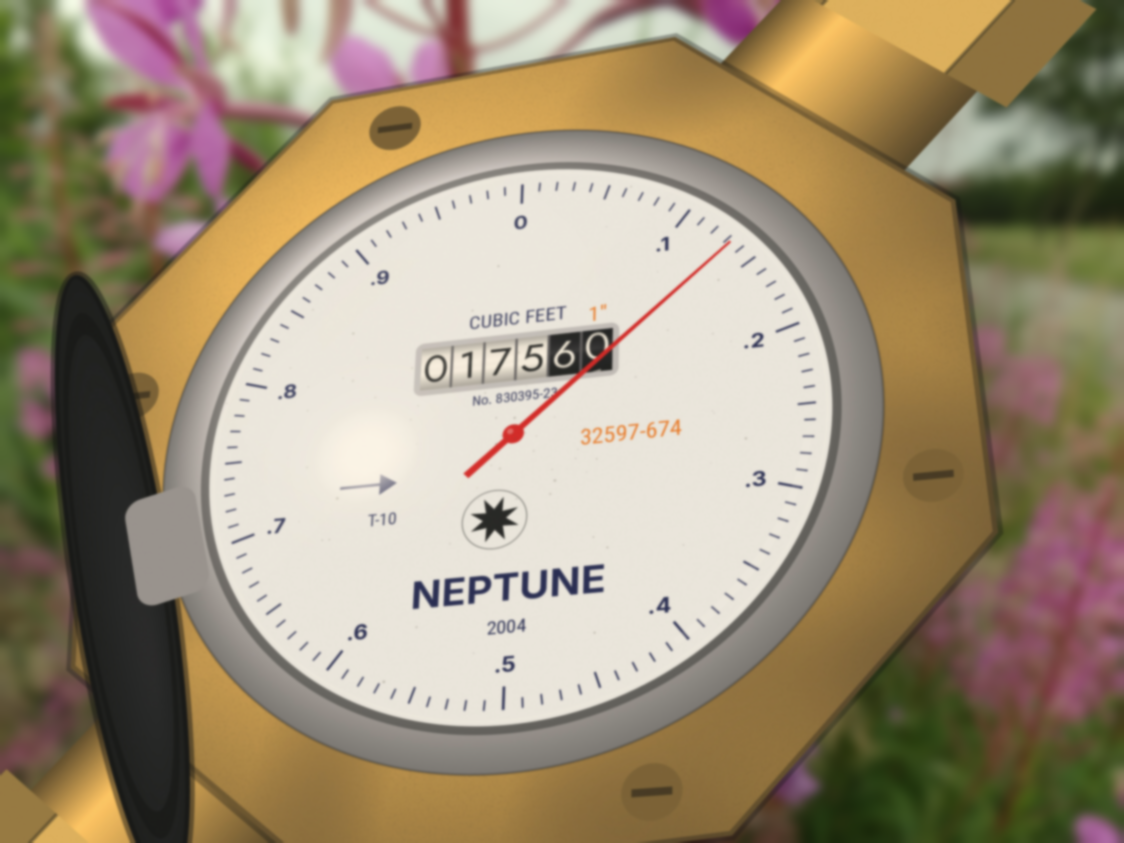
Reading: 17560.13,ft³
